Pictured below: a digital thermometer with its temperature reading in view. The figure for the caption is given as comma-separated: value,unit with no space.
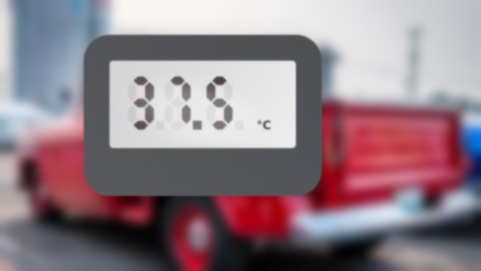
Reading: 37.5,°C
